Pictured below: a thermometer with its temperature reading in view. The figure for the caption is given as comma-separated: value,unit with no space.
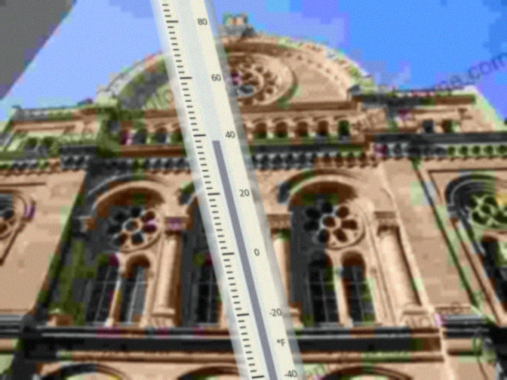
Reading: 38,°F
